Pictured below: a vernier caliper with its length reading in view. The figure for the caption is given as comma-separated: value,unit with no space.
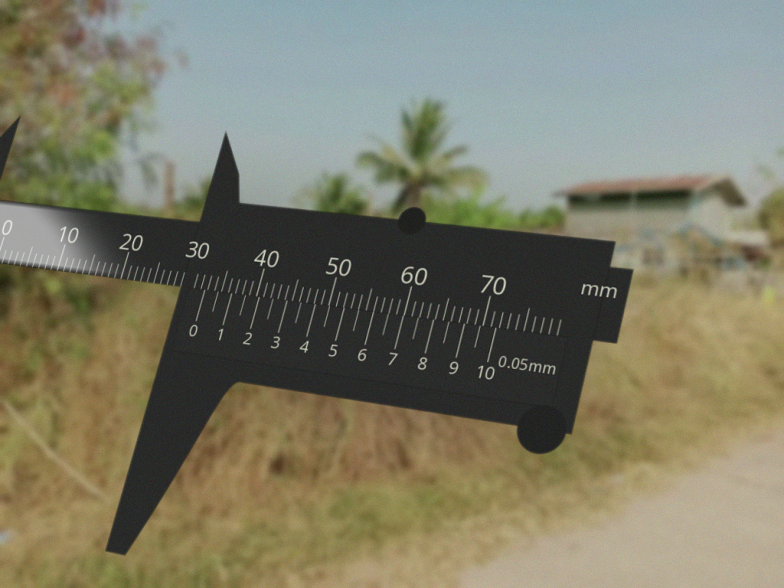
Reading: 32.6,mm
